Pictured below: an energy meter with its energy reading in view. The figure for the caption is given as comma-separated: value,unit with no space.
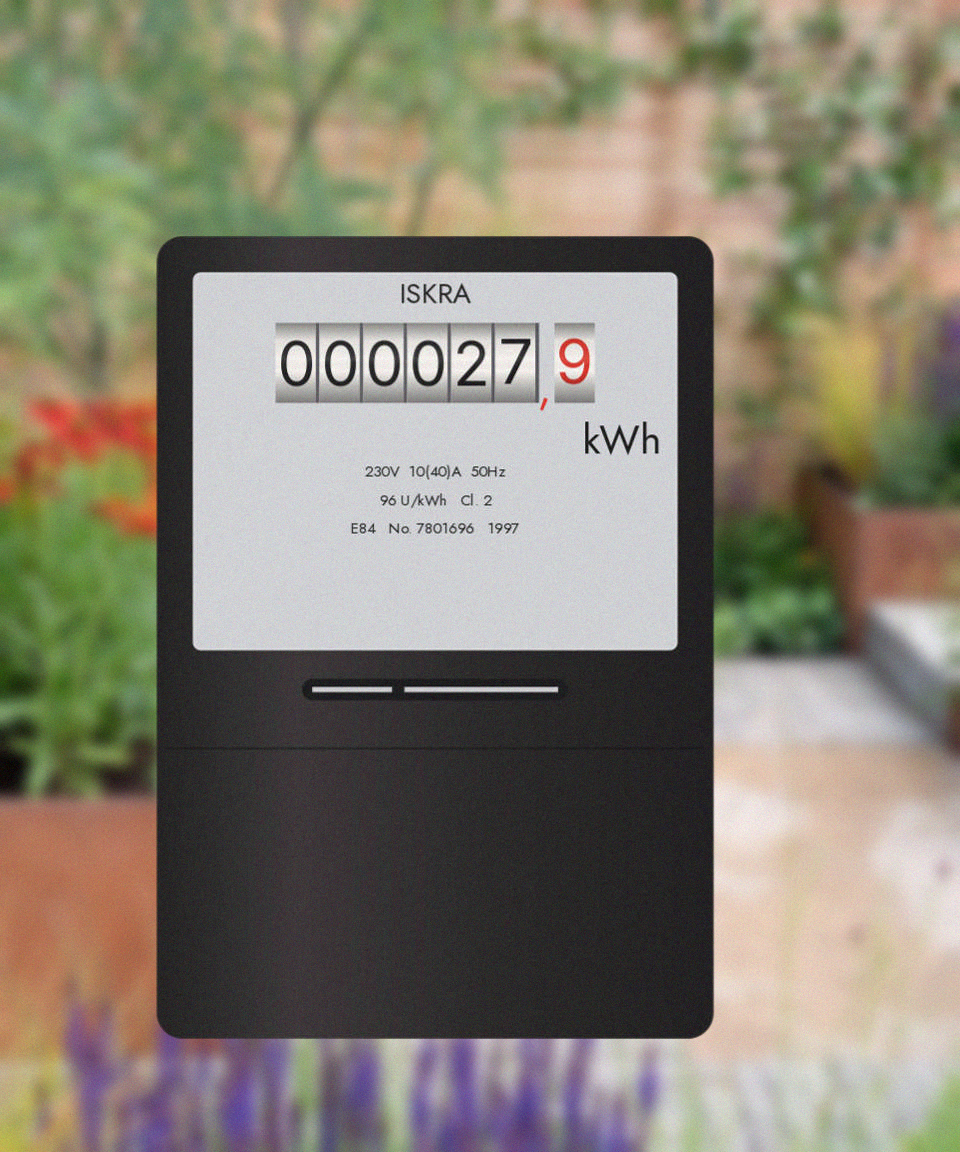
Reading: 27.9,kWh
